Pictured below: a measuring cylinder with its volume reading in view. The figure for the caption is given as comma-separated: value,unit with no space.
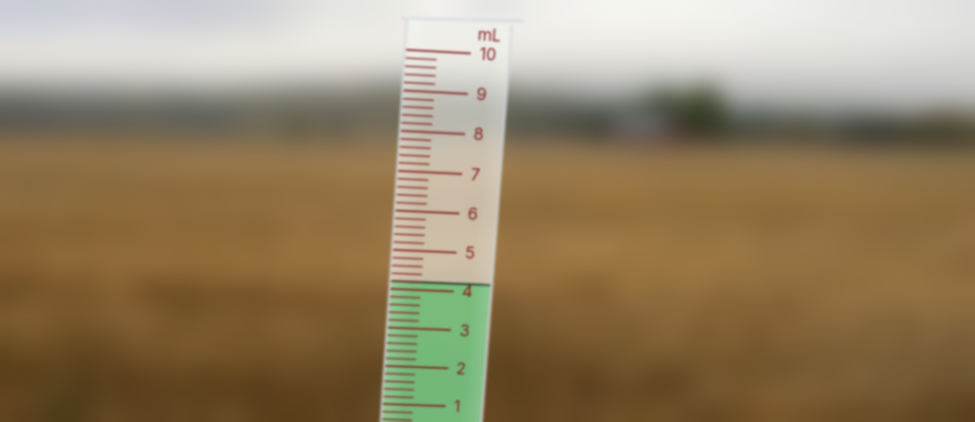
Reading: 4.2,mL
